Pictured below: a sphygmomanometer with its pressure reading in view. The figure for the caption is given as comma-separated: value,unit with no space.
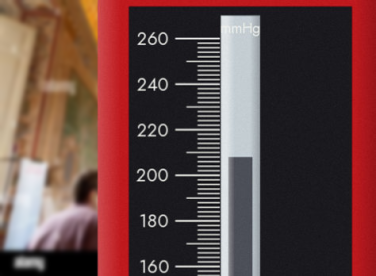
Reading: 208,mmHg
